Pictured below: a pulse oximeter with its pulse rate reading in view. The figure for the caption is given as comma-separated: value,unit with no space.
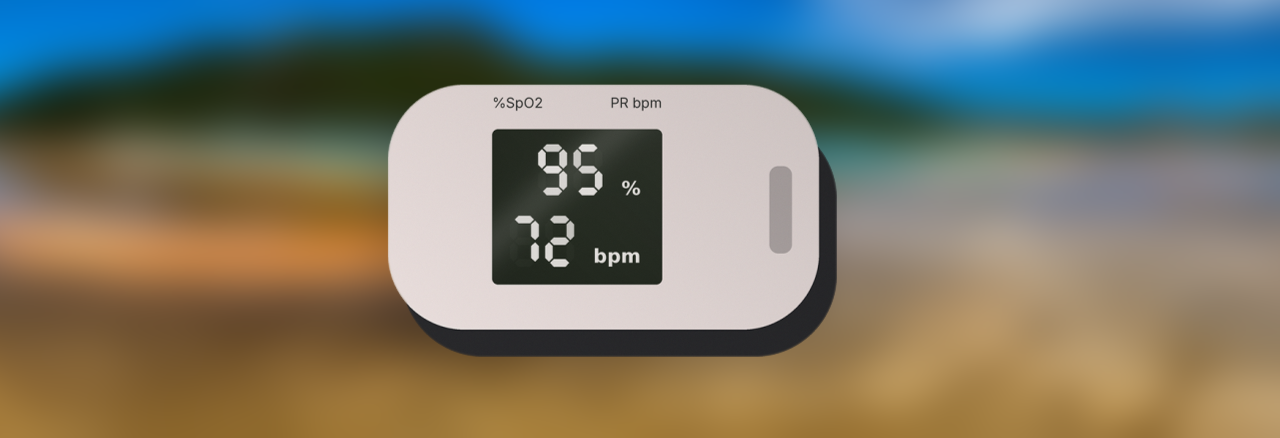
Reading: 72,bpm
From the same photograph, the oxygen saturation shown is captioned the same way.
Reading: 95,%
